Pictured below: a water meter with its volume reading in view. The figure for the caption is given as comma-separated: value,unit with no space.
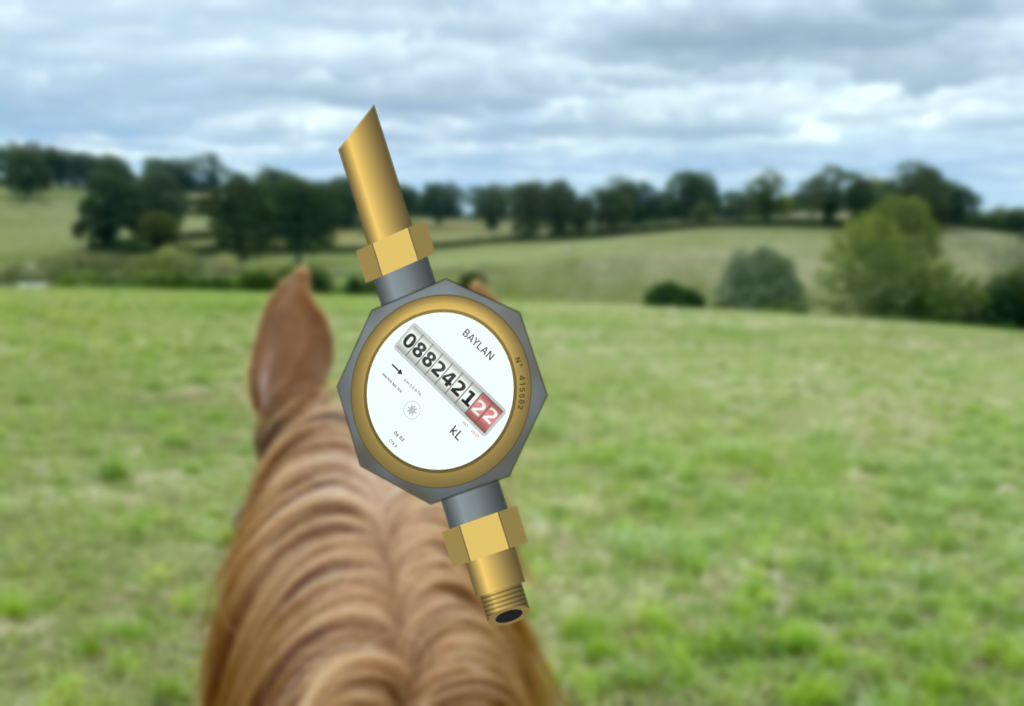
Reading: 882421.22,kL
